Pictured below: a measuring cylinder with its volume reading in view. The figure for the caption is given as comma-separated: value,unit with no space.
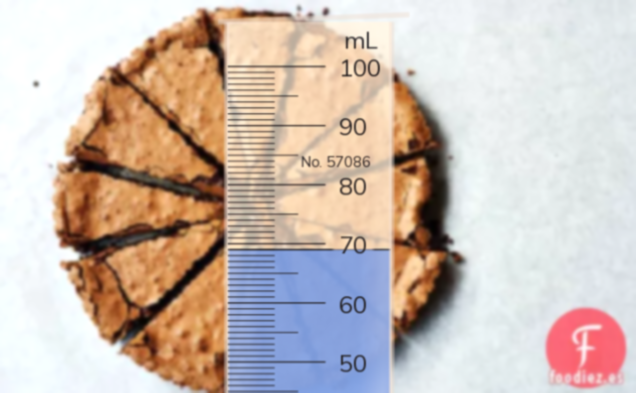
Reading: 69,mL
